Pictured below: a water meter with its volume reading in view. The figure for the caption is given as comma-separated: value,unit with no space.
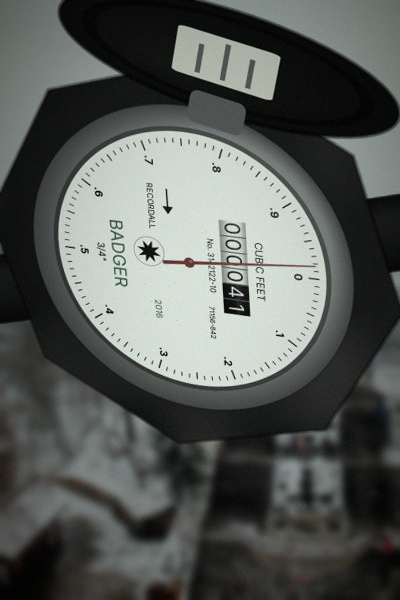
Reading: 40.98,ft³
